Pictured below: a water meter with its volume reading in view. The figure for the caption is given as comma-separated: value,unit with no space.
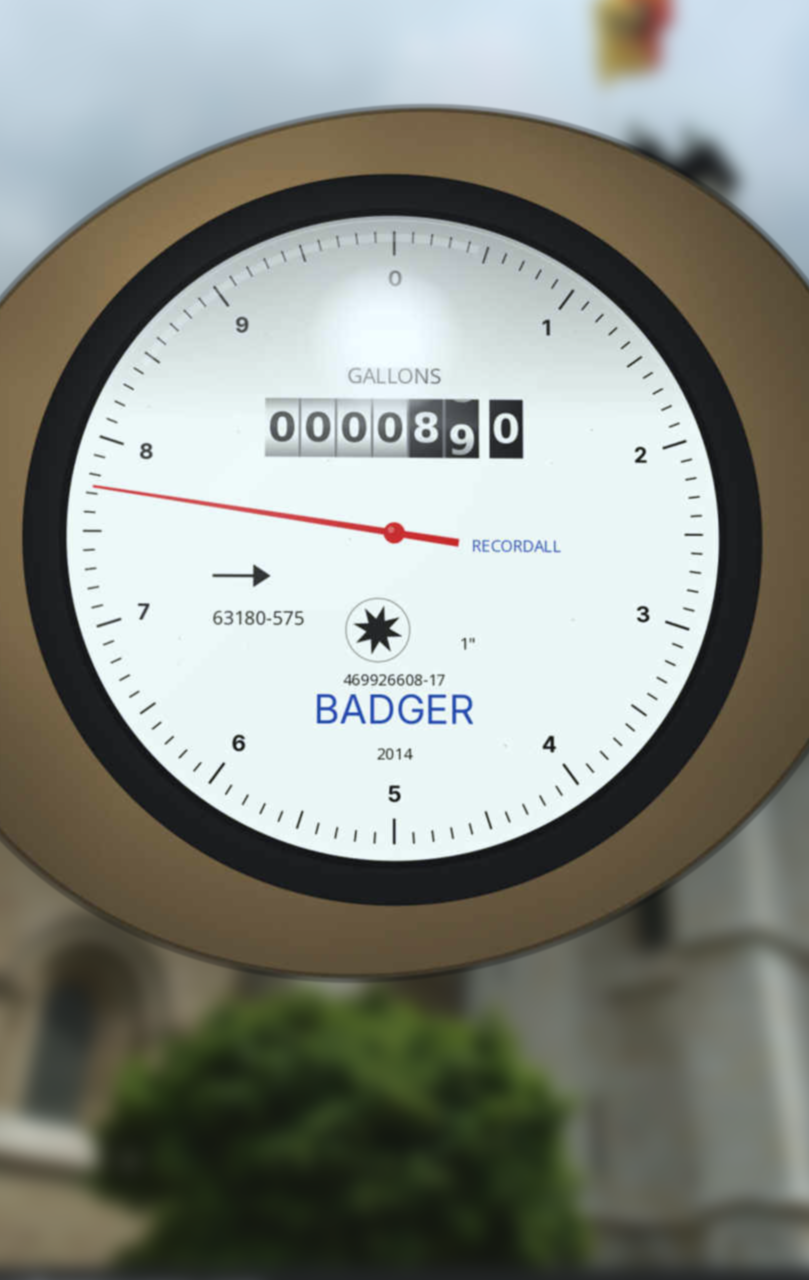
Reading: 887.7,gal
